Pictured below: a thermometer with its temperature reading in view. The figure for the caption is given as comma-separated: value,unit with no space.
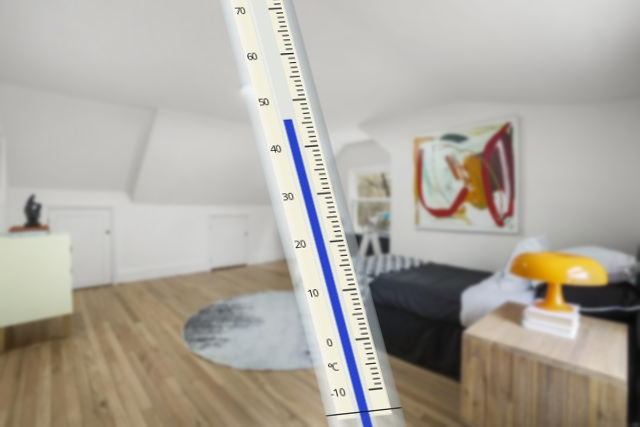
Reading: 46,°C
